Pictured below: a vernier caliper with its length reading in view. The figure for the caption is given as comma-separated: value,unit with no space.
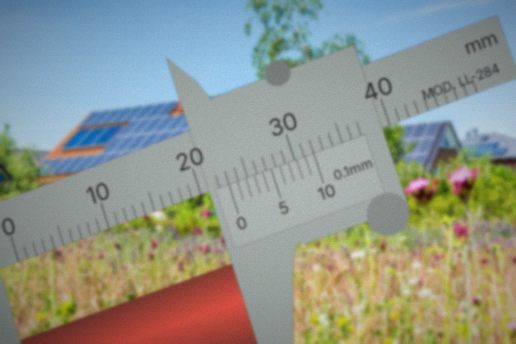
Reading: 23.0,mm
